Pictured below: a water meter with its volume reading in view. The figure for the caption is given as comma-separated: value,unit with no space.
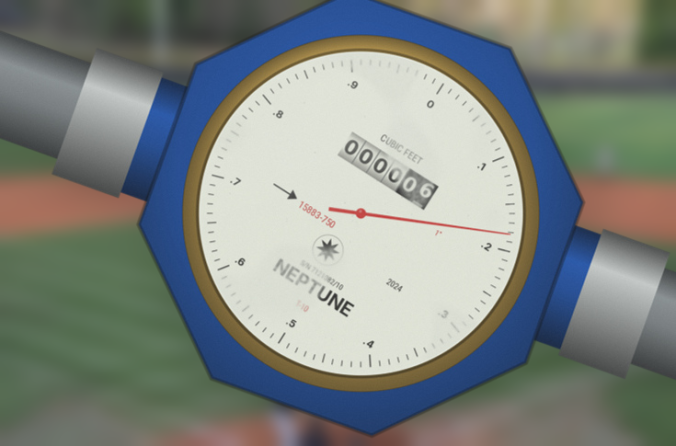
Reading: 6.18,ft³
